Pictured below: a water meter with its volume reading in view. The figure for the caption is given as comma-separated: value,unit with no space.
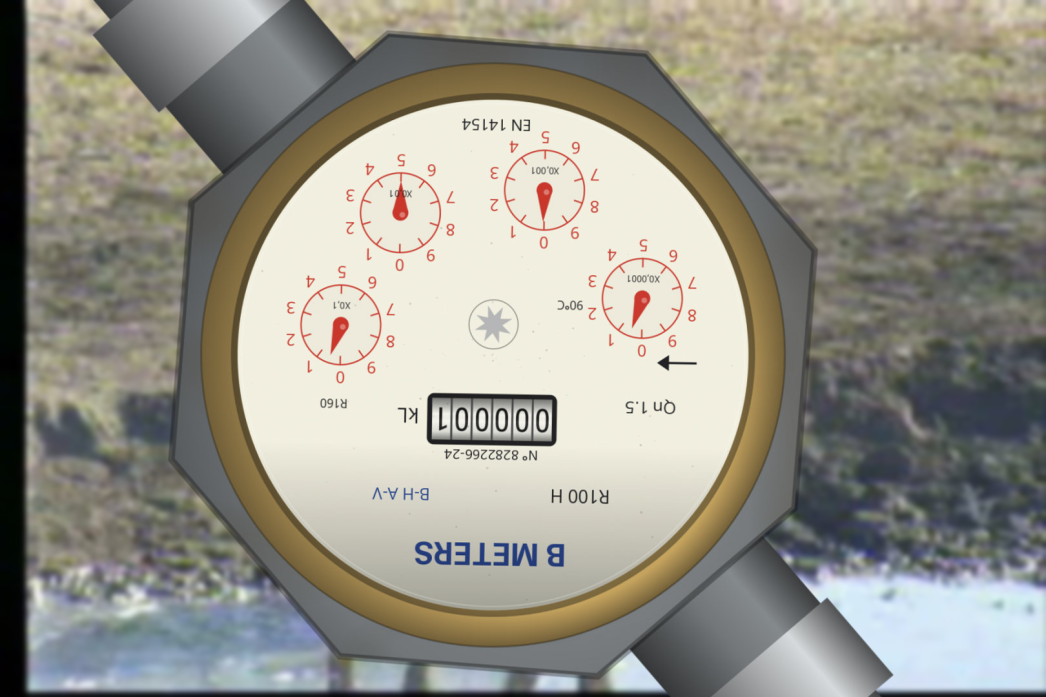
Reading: 1.0500,kL
